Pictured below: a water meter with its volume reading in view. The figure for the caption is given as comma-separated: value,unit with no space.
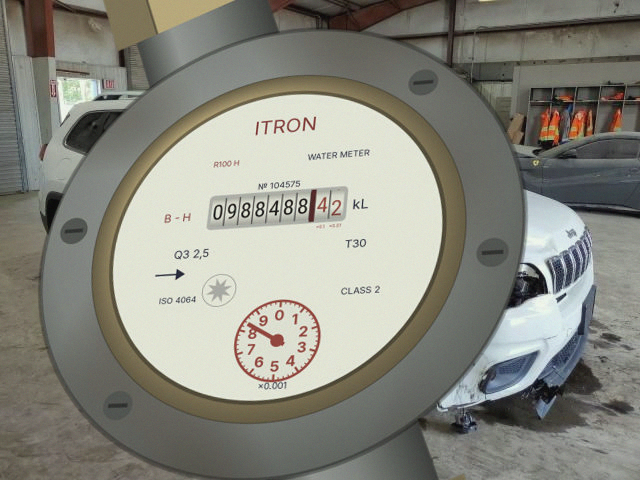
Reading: 988488.418,kL
